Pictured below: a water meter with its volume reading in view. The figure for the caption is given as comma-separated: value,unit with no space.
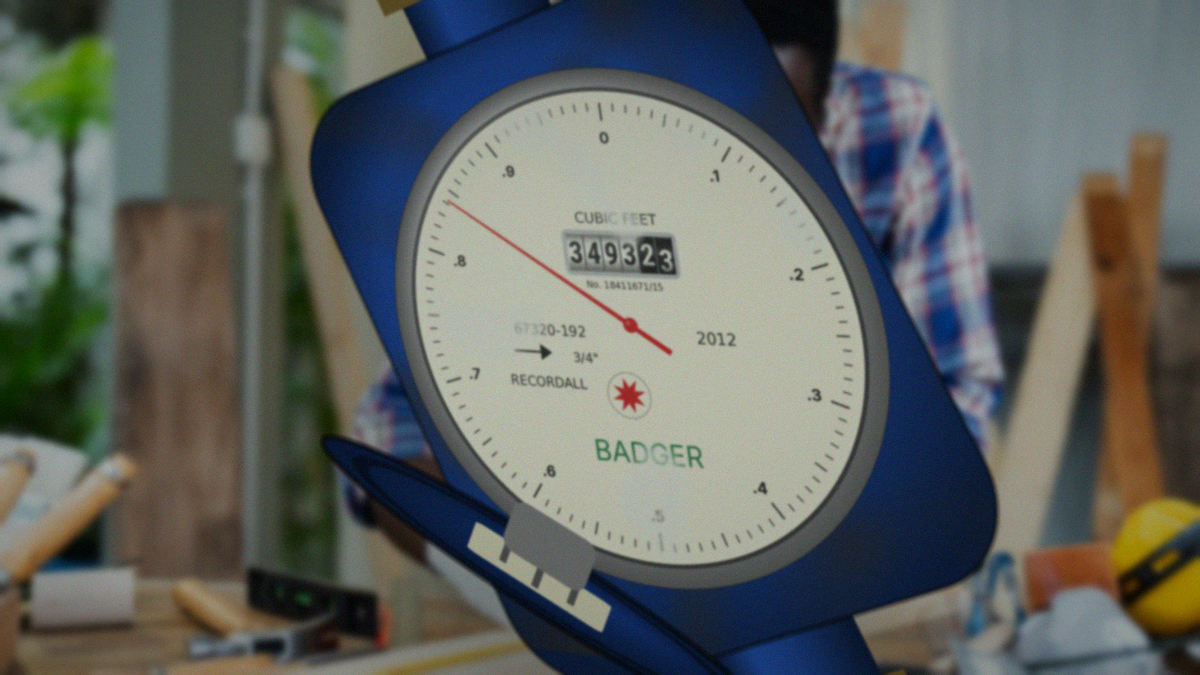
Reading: 349322.84,ft³
